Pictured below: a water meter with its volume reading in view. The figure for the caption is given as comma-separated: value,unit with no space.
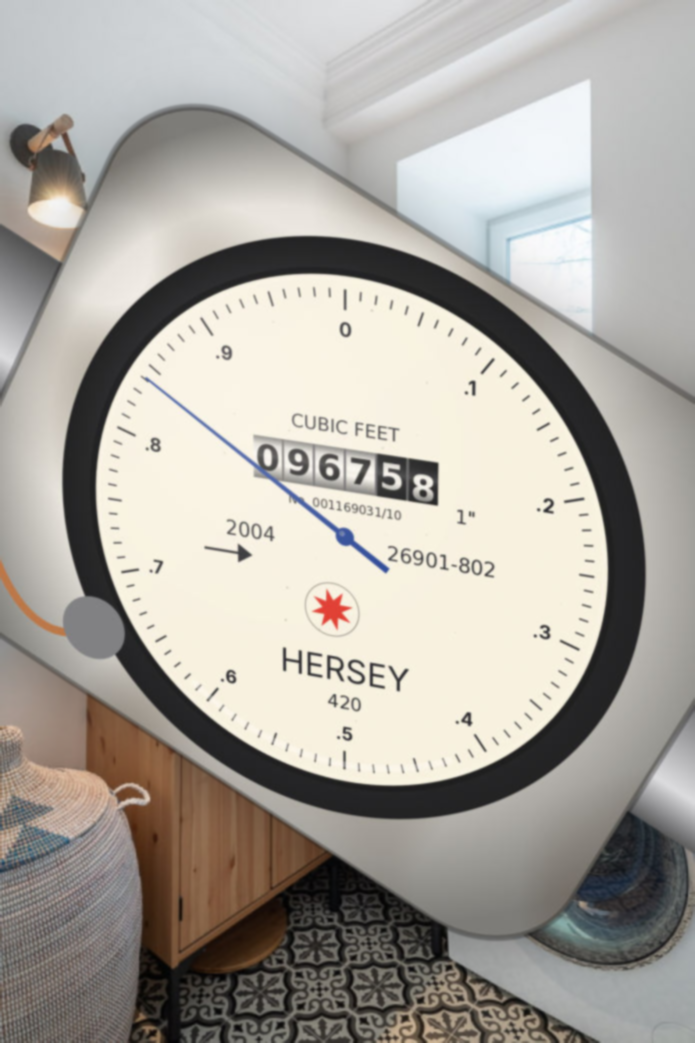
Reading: 96757.84,ft³
